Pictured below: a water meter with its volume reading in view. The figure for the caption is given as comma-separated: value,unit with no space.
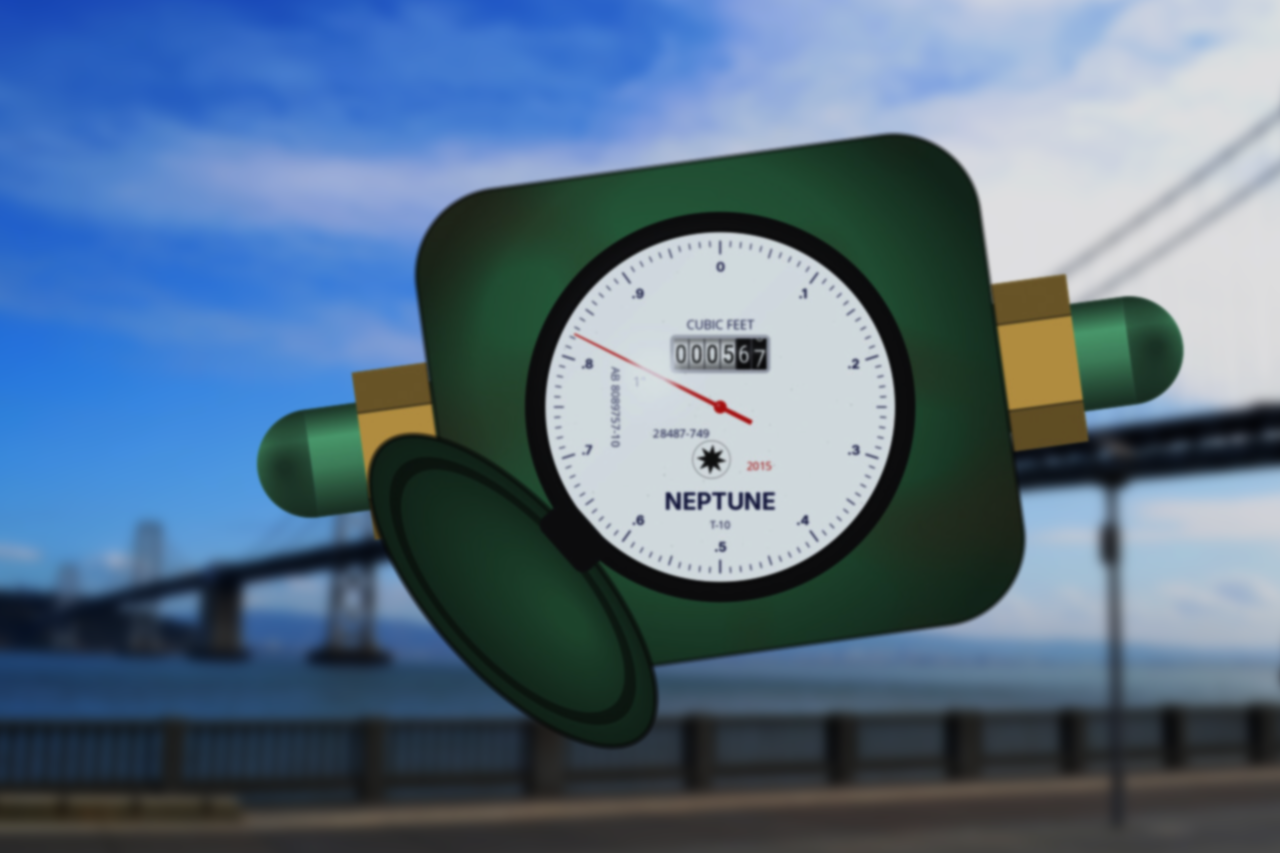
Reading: 566.82,ft³
